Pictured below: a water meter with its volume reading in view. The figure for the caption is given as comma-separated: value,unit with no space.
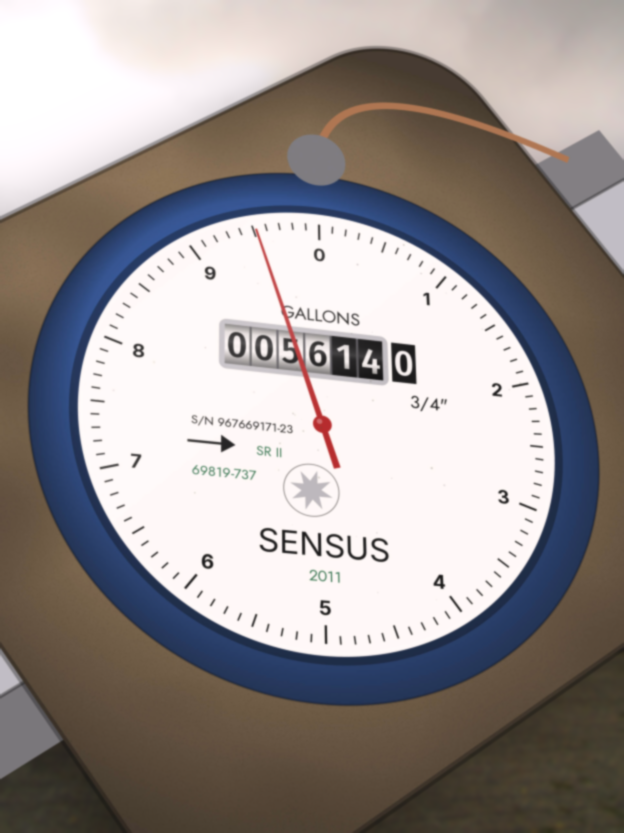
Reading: 56139.5,gal
